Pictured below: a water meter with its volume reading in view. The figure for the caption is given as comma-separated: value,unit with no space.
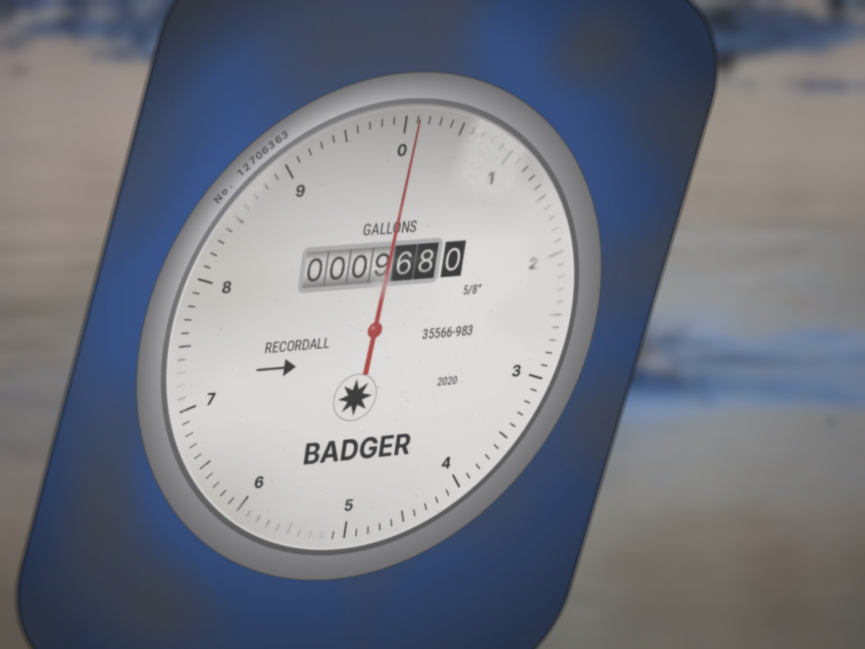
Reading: 9680.1,gal
